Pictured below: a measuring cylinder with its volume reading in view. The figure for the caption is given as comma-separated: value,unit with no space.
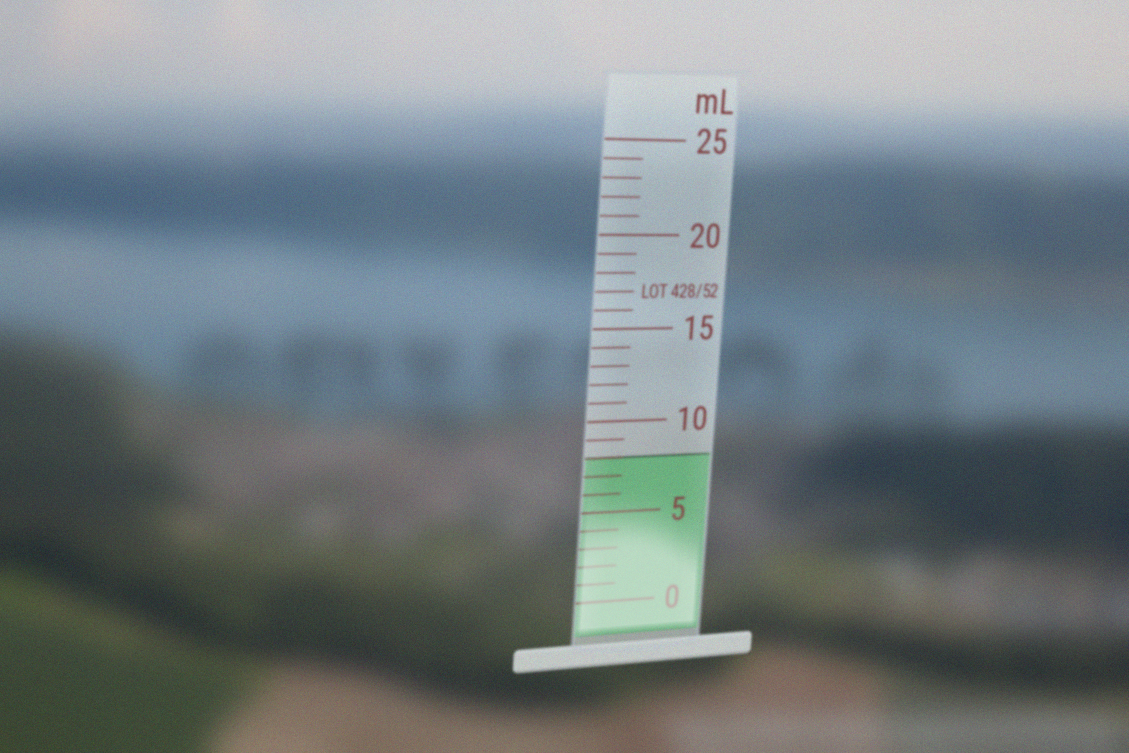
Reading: 8,mL
